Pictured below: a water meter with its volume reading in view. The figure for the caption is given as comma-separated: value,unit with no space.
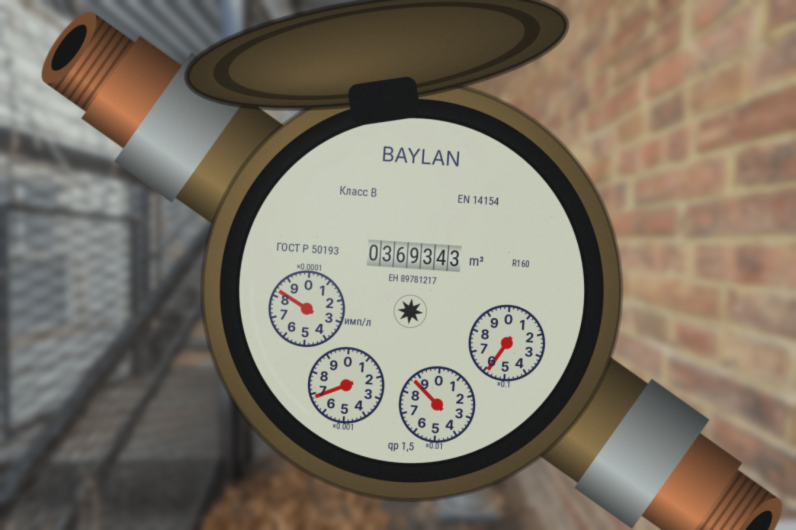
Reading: 369343.5868,m³
